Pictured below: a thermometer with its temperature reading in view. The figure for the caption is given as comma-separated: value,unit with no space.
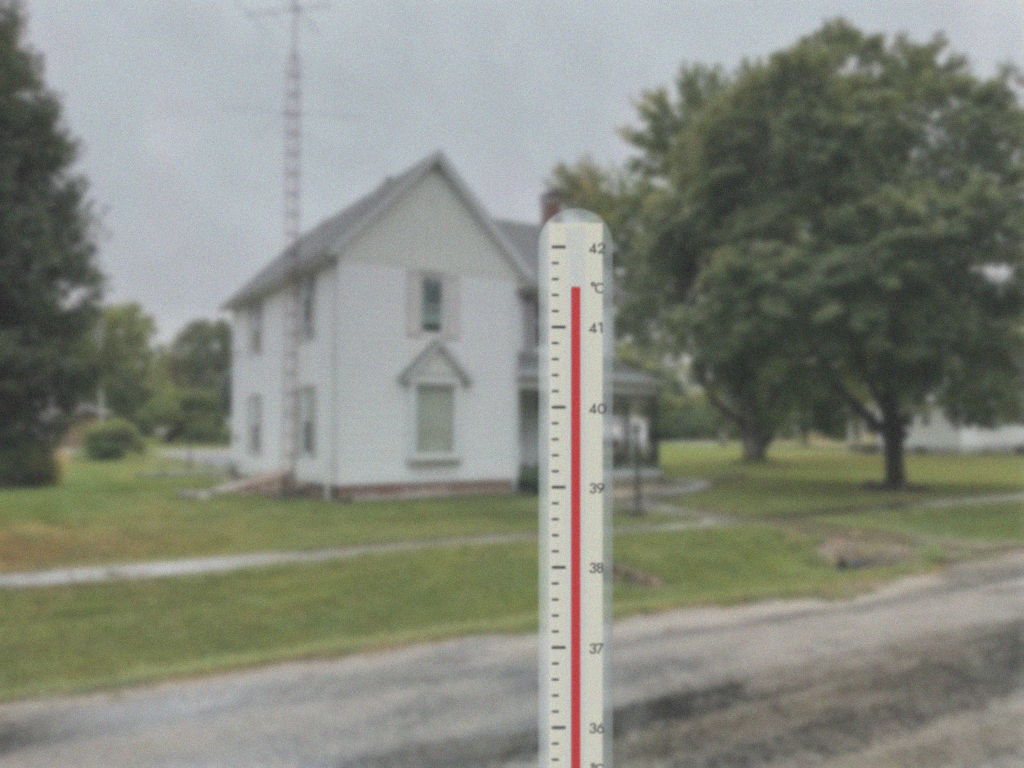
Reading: 41.5,°C
